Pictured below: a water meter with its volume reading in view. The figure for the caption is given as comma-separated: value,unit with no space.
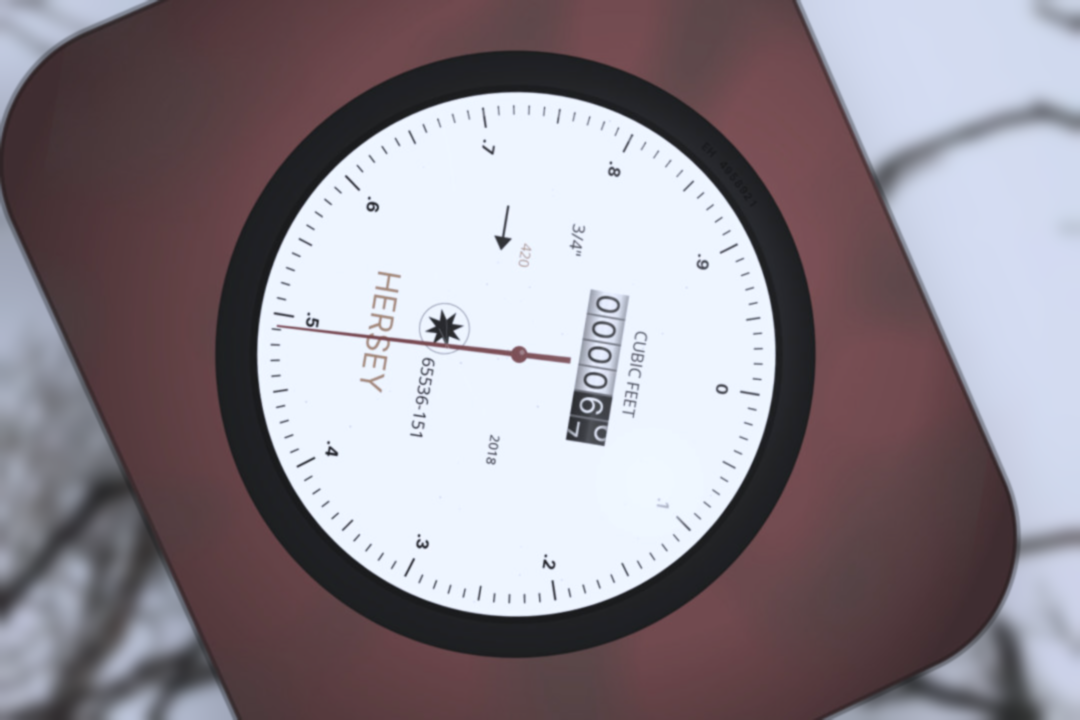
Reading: 66.49,ft³
